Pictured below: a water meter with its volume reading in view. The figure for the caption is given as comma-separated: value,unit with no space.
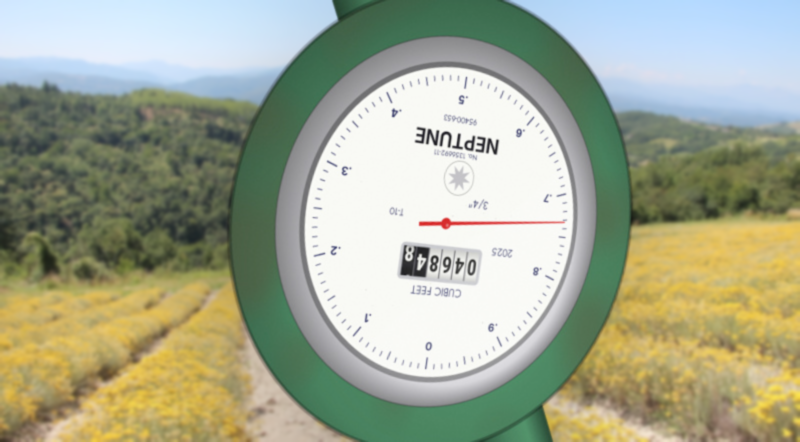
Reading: 46847.73,ft³
